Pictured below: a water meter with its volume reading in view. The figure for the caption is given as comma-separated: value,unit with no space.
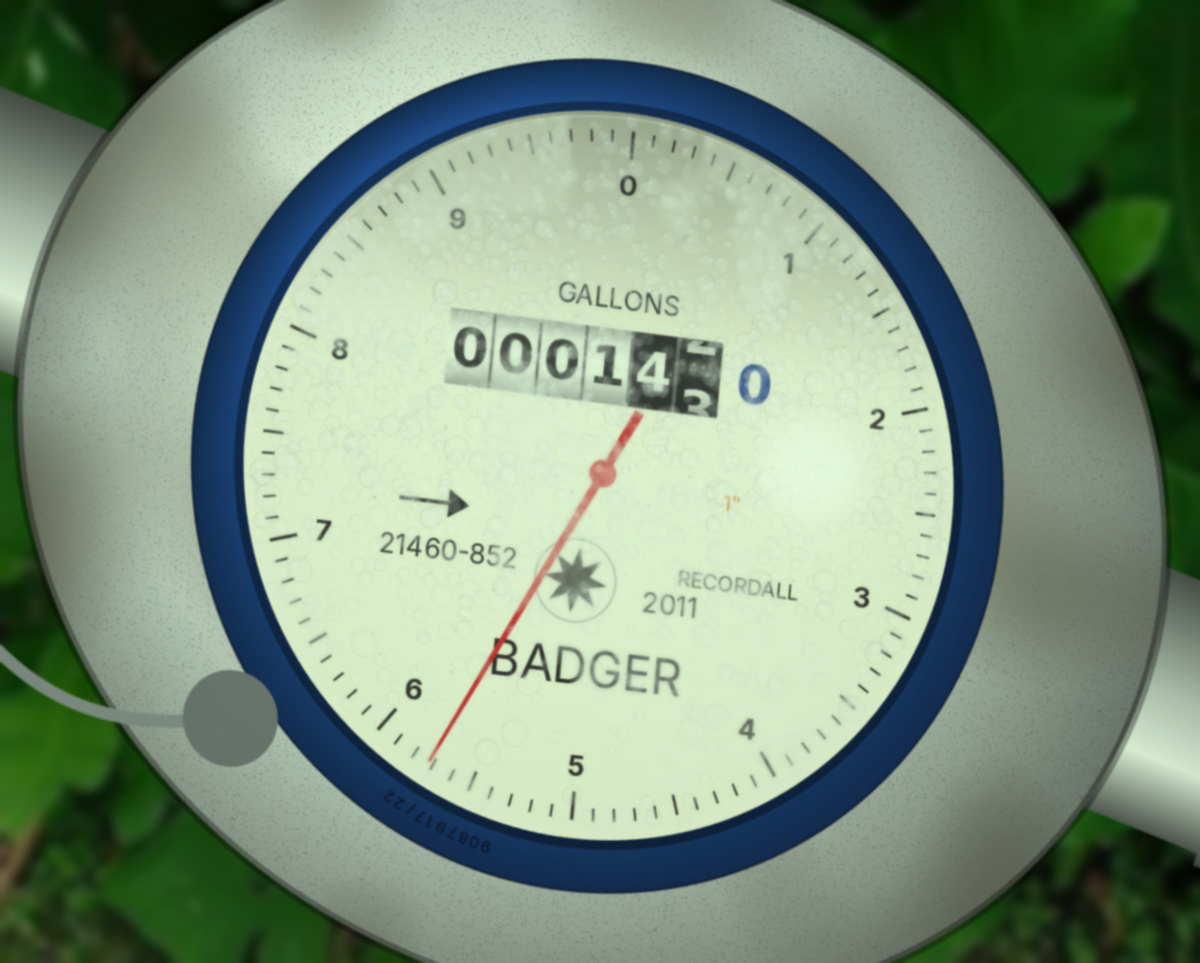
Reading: 1425.7,gal
